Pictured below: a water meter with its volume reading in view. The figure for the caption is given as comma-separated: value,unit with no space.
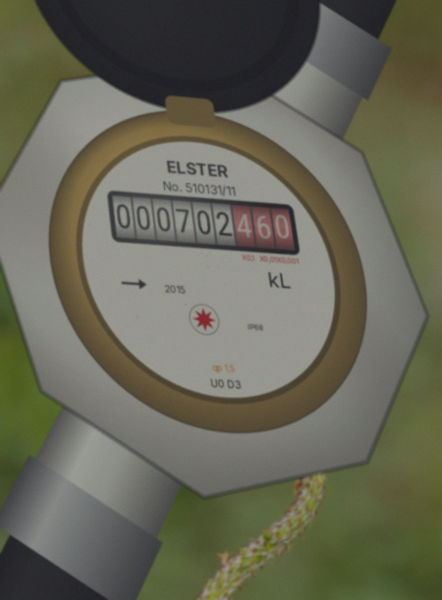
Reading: 702.460,kL
